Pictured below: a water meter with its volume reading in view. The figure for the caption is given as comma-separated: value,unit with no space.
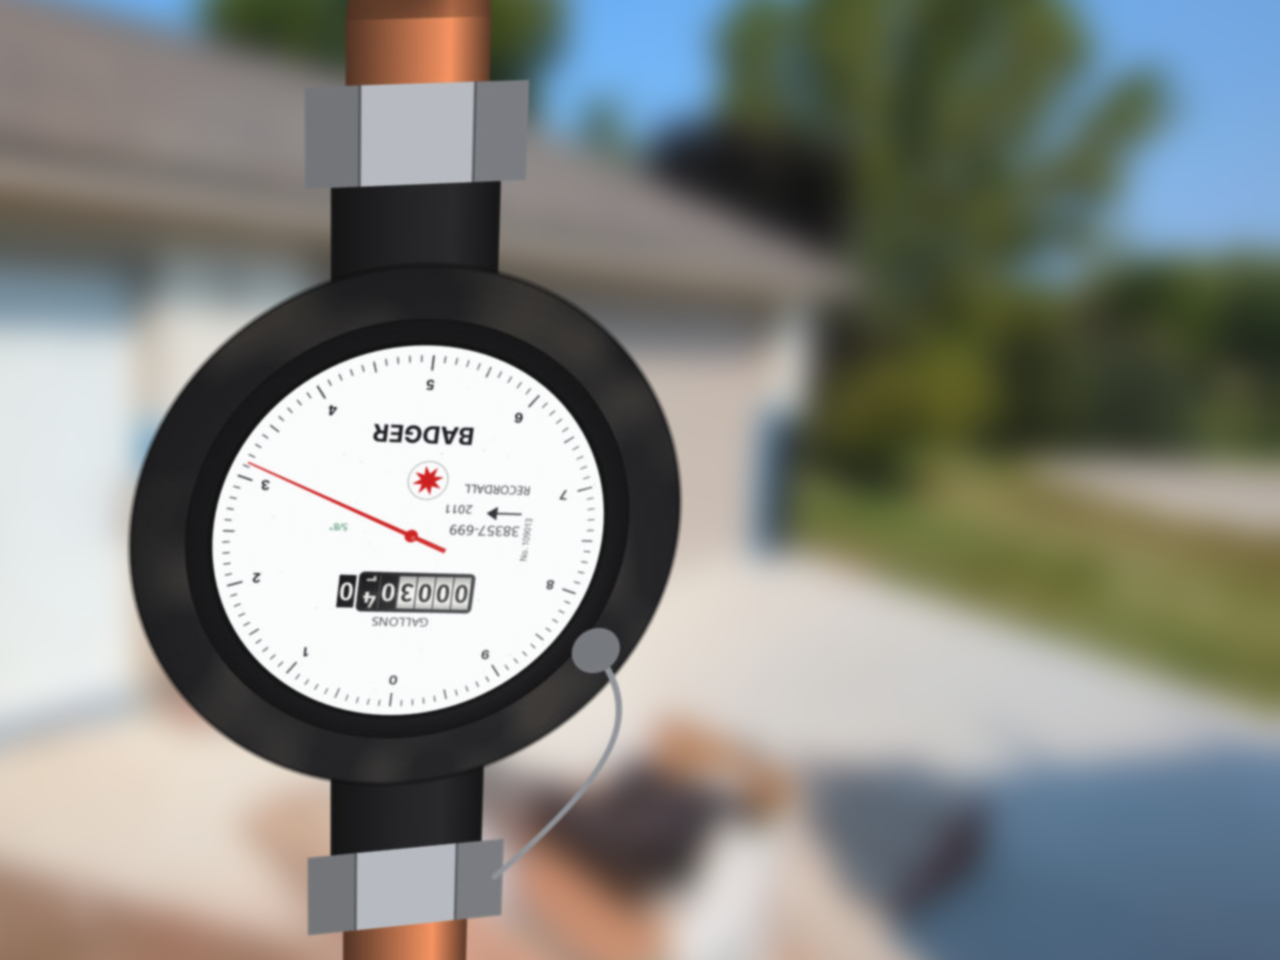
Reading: 3043.1,gal
